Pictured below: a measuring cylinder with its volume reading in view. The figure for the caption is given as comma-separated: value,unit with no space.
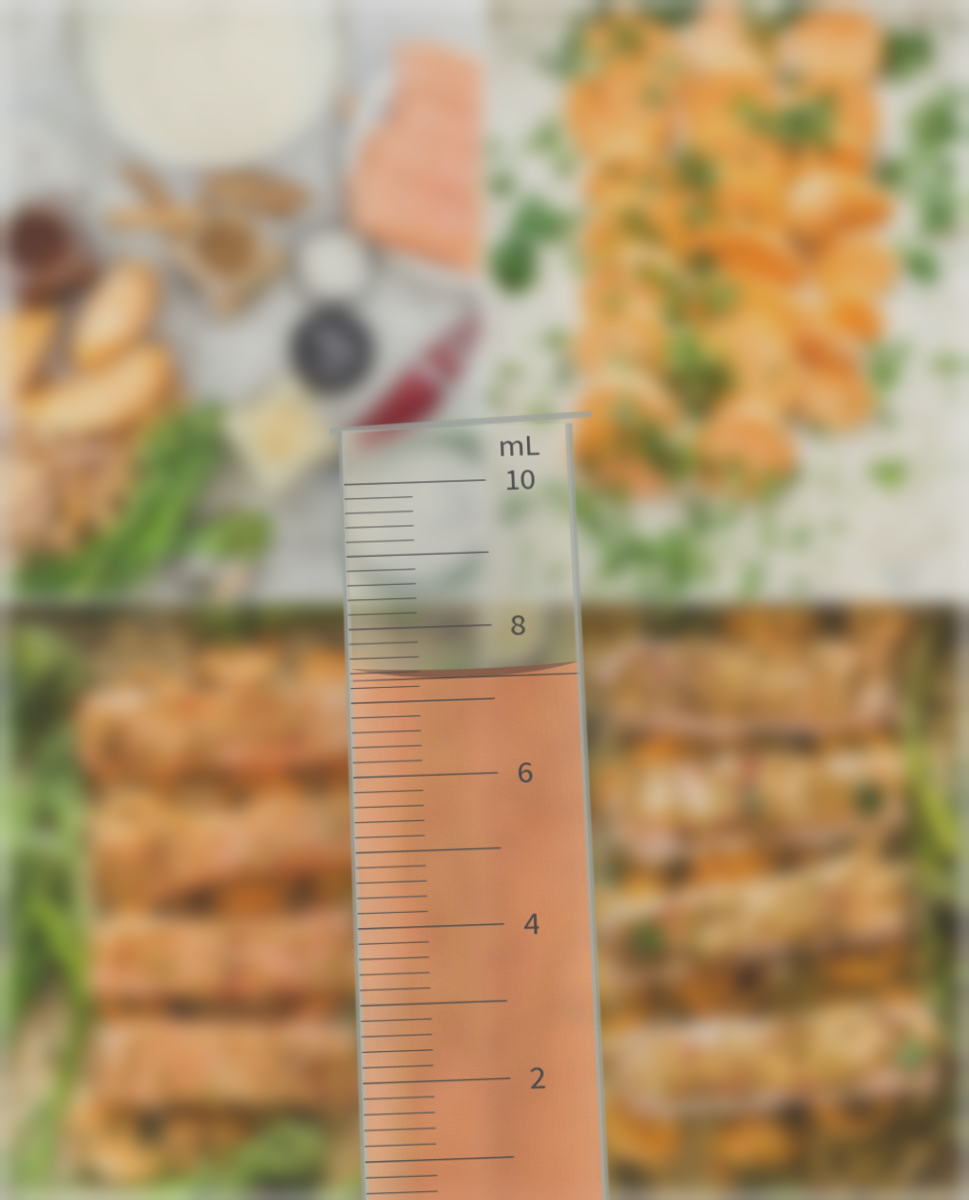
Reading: 7.3,mL
